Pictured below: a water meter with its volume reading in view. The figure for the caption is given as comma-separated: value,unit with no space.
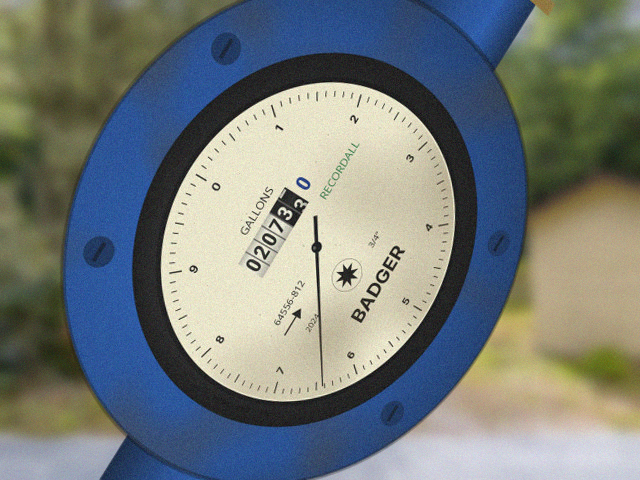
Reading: 207326.4,gal
